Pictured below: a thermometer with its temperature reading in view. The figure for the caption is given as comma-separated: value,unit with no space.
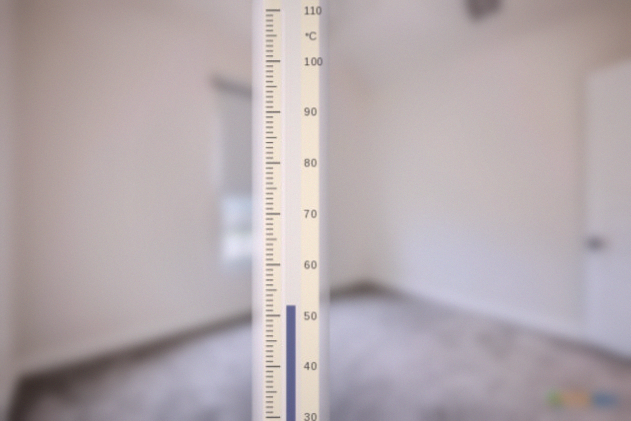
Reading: 52,°C
